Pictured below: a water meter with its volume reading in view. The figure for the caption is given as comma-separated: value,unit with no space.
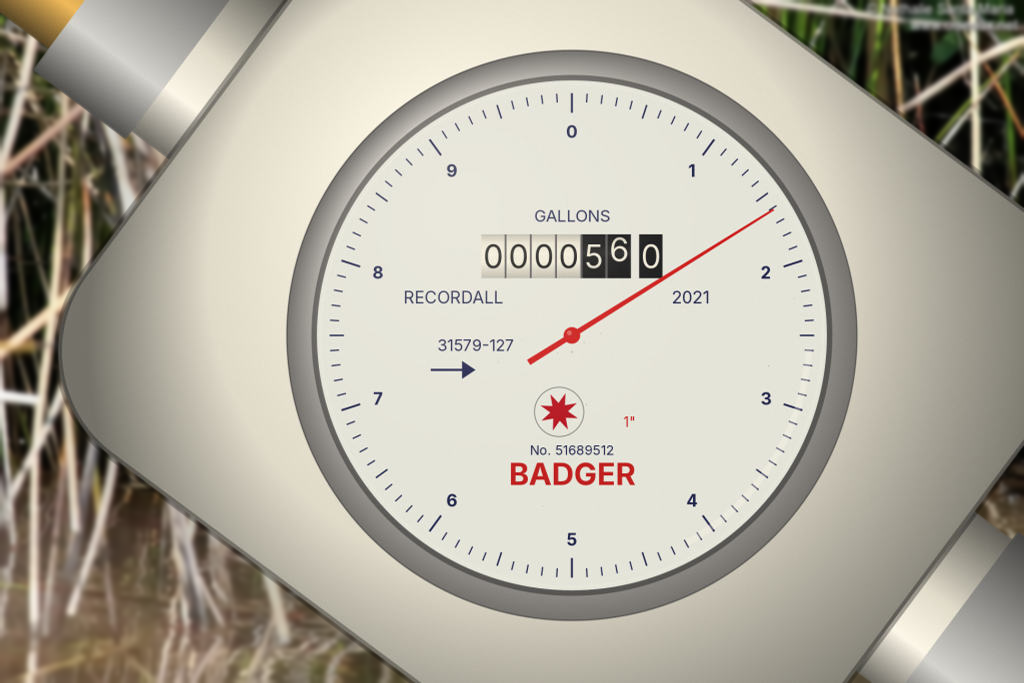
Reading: 561.6,gal
